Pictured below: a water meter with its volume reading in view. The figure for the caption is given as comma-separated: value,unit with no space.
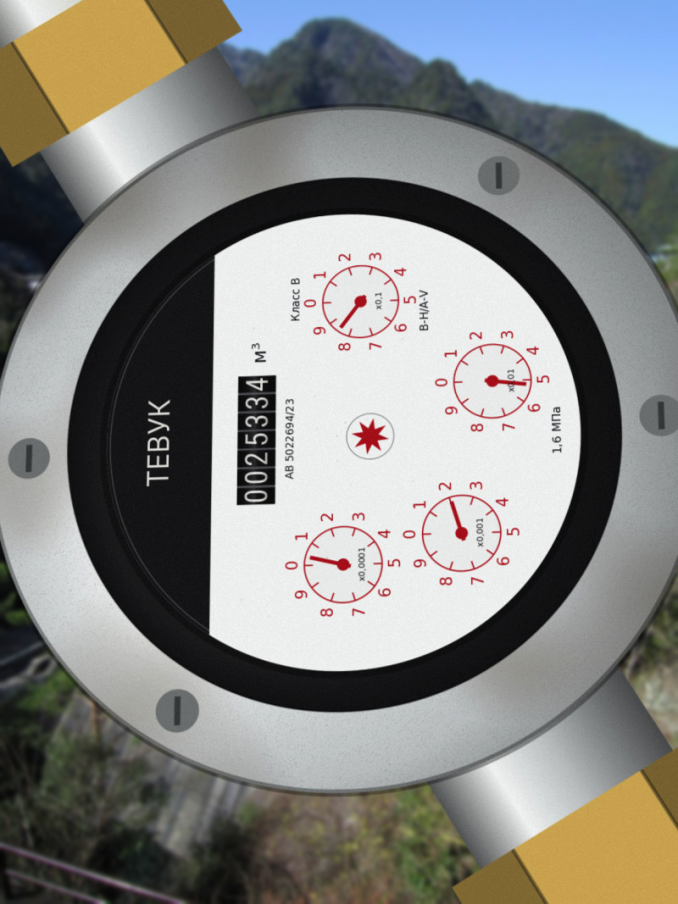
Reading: 25334.8520,m³
